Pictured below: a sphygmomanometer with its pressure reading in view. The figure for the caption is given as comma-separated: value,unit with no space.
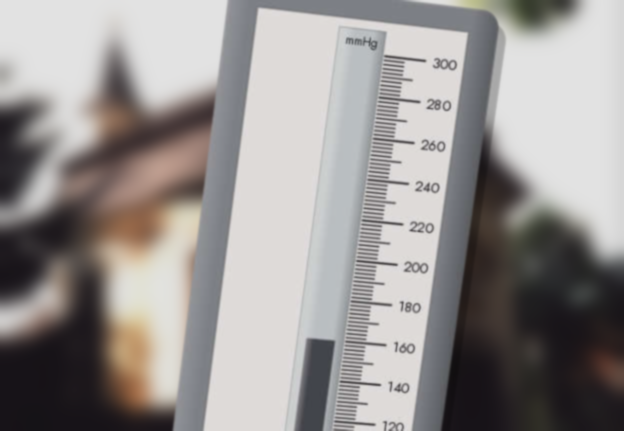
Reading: 160,mmHg
